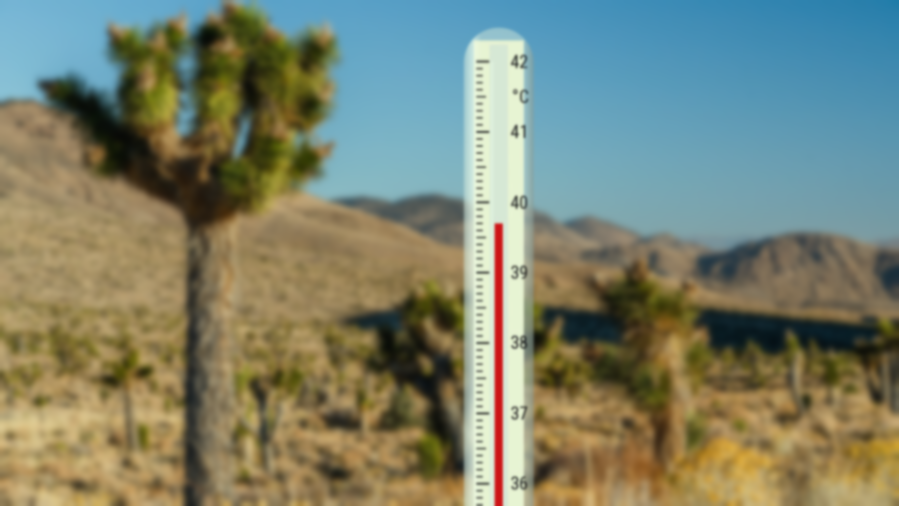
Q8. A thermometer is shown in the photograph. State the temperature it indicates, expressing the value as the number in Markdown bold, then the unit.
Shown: **39.7** °C
